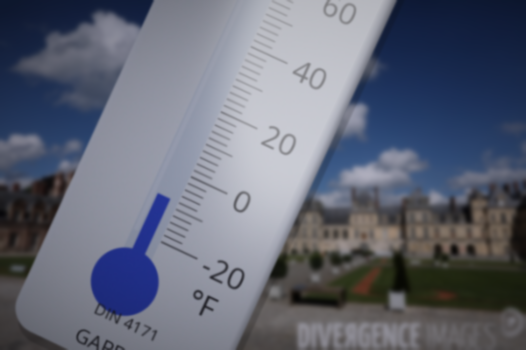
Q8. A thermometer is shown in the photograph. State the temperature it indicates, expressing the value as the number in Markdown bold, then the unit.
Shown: **-8** °F
